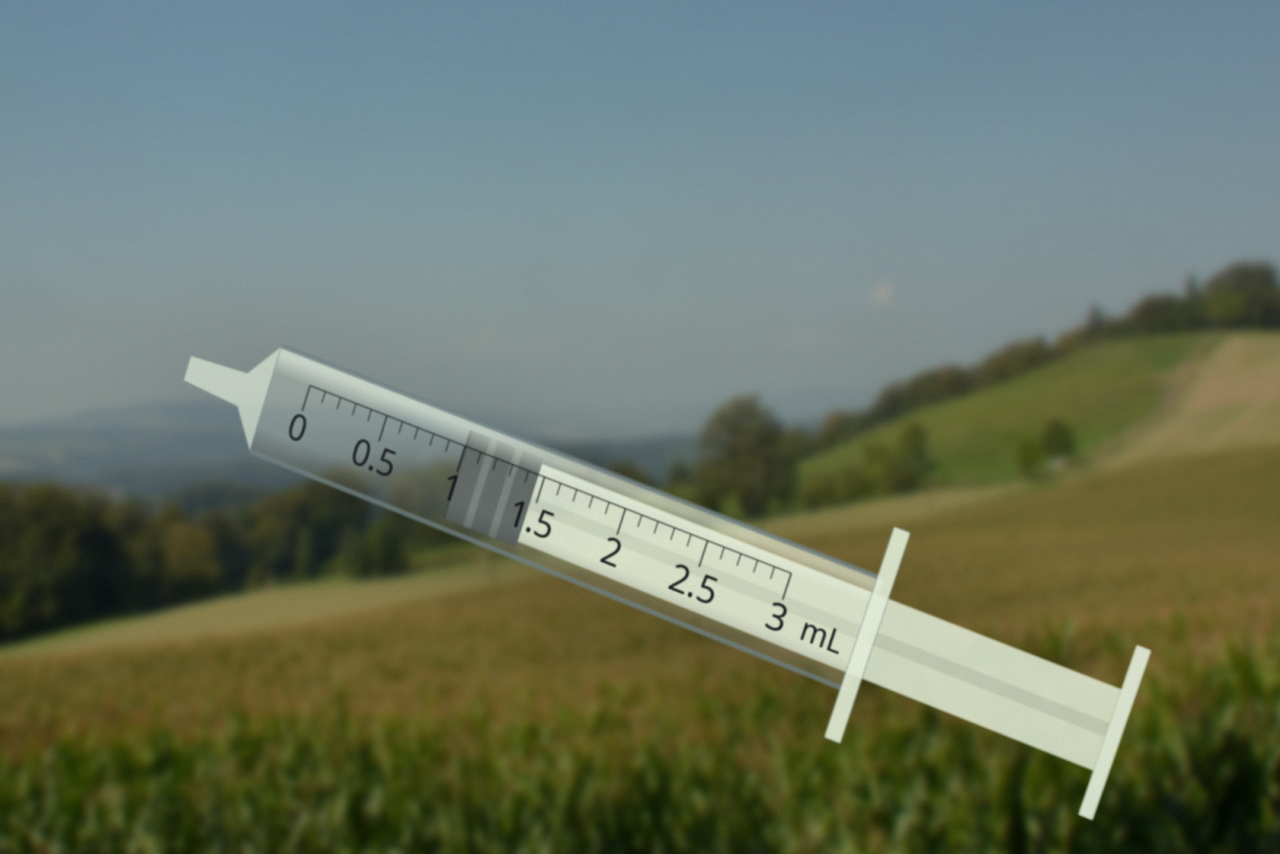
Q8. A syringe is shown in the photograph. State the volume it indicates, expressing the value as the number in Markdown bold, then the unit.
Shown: **1** mL
